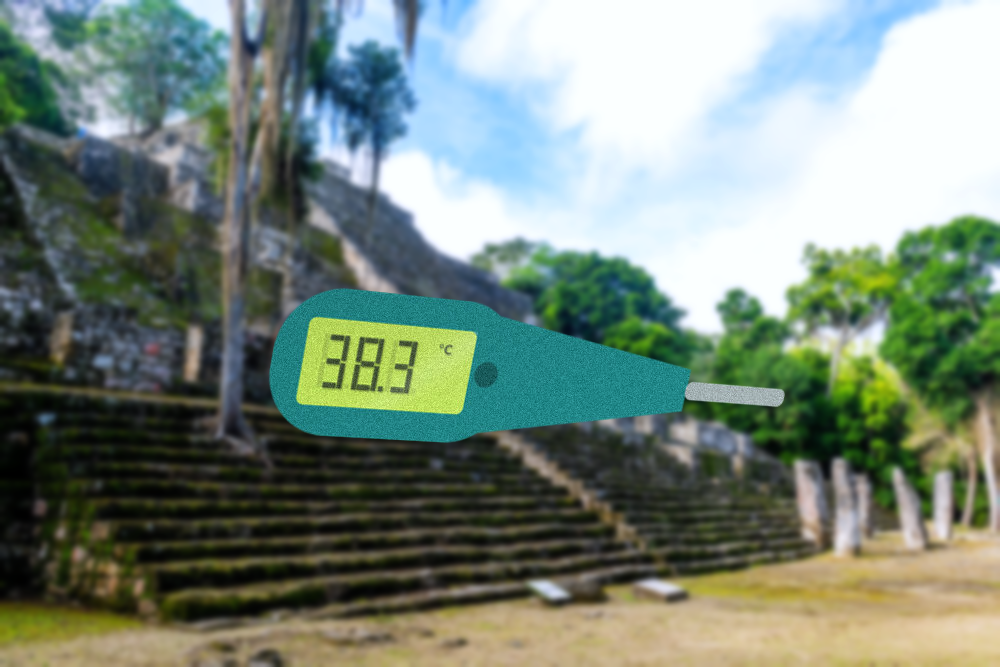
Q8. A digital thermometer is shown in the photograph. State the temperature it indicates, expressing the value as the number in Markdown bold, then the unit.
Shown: **38.3** °C
